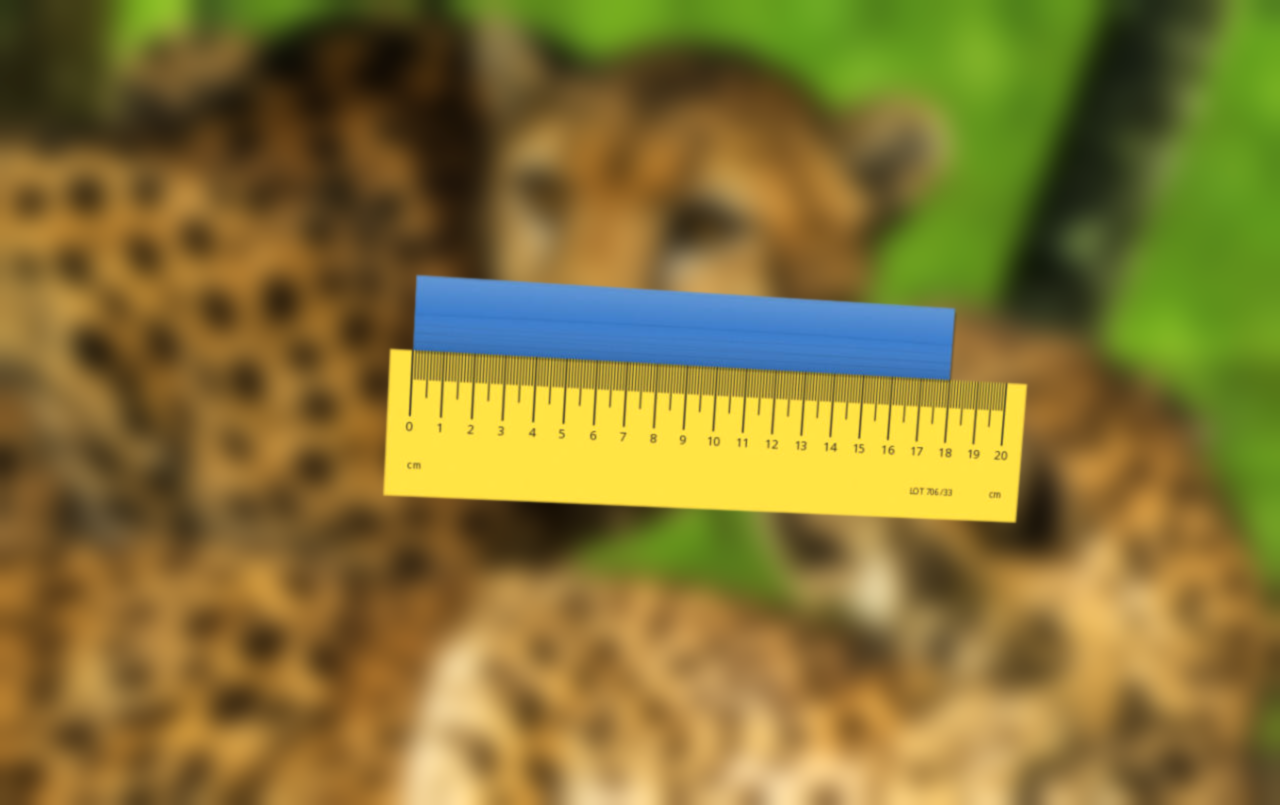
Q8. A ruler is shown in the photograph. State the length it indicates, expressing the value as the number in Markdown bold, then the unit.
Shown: **18** cm
